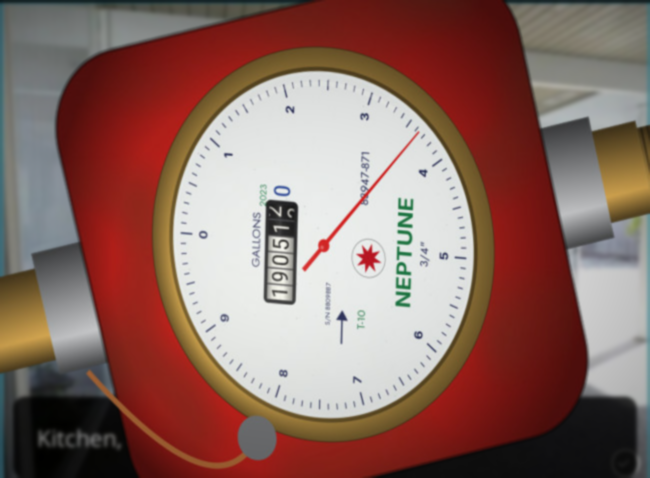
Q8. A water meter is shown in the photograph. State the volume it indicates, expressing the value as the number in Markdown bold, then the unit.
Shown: **1905123.6** gal
